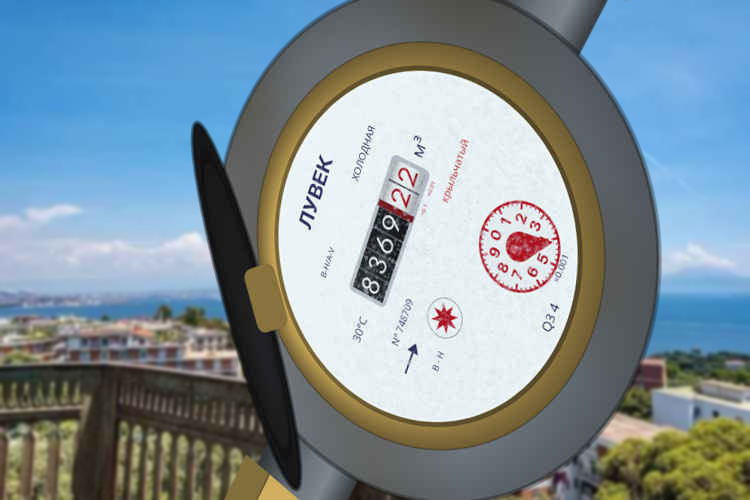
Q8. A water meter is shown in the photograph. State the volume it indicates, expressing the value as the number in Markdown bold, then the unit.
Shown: **8369.224** m³
